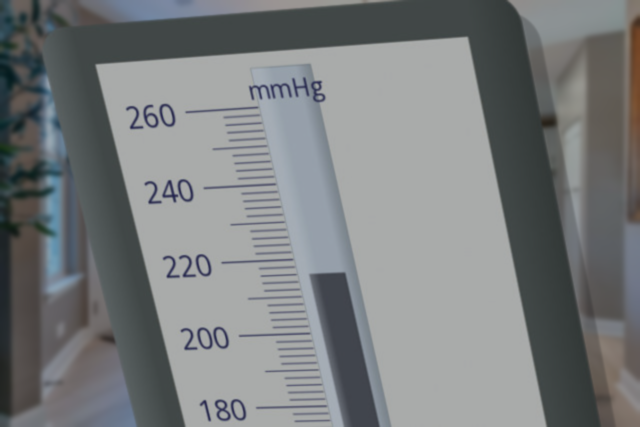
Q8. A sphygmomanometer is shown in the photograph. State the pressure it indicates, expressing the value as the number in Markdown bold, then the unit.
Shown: **216** mmHg
